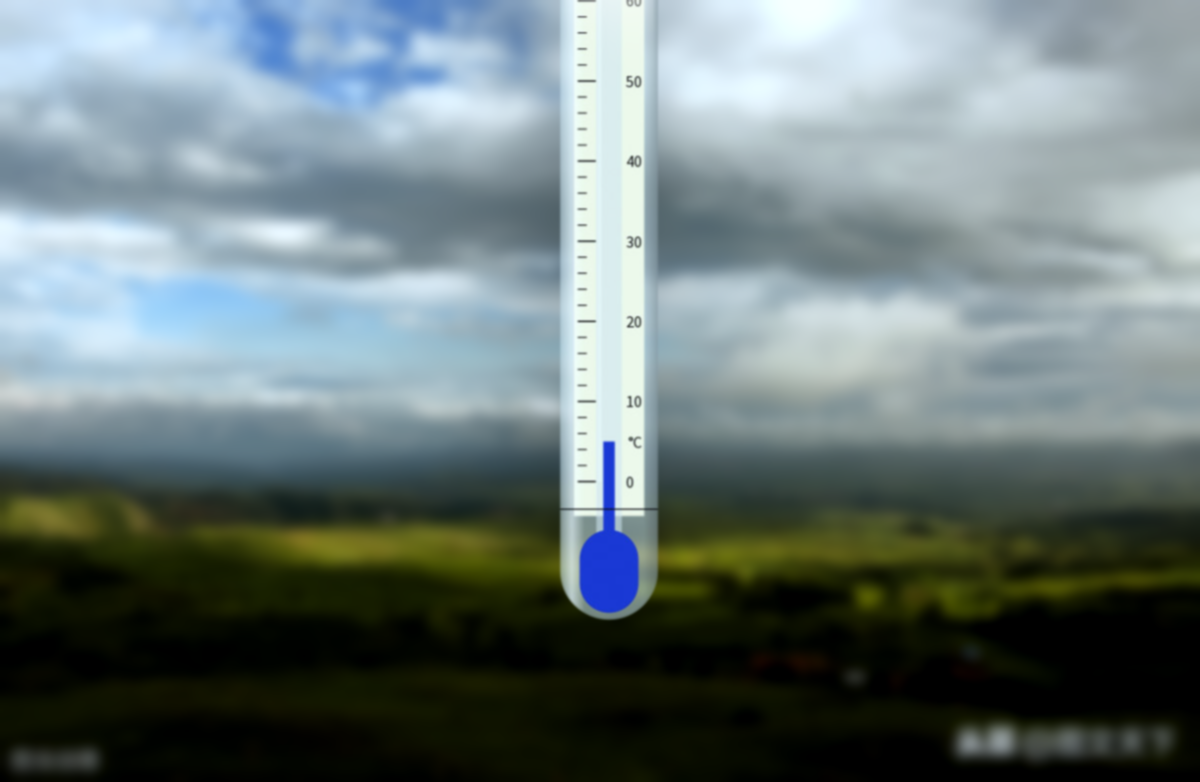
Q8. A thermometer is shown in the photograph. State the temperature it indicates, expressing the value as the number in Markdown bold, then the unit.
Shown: **5** °C
